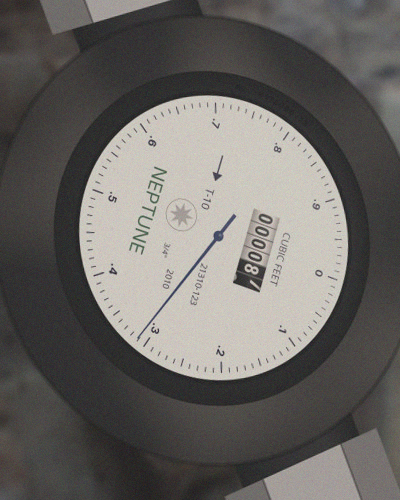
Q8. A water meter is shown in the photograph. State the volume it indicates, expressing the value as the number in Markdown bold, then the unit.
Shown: **87.31** ft³
